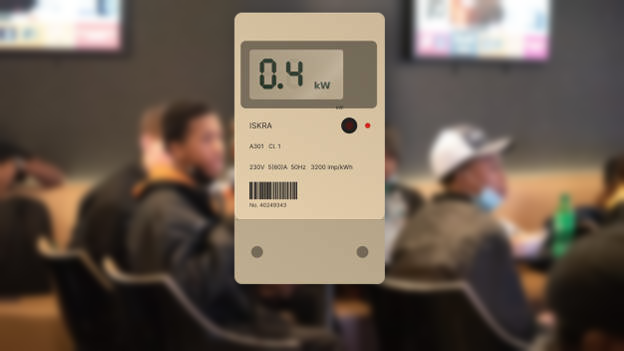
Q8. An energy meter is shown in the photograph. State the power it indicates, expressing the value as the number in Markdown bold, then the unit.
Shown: **0.4** kW
